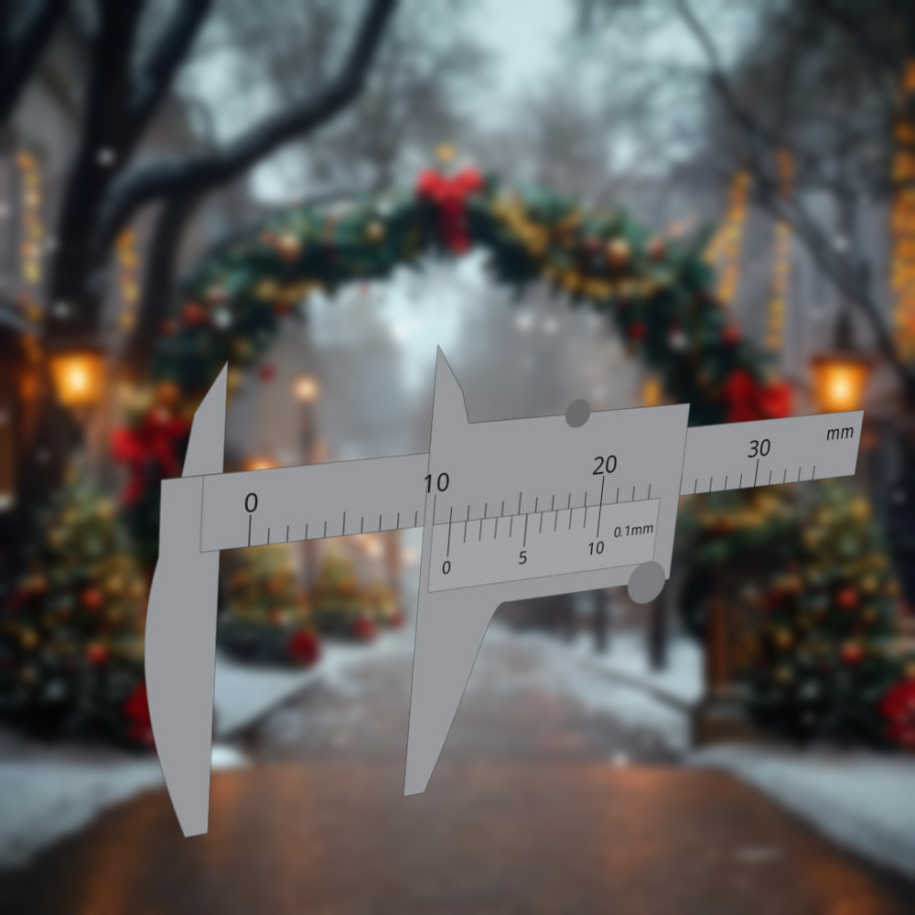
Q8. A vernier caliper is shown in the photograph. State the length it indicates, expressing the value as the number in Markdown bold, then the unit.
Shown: **11.0** mm
